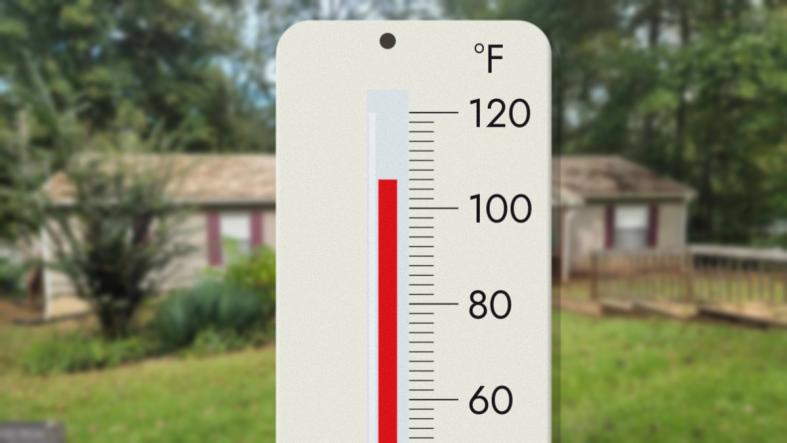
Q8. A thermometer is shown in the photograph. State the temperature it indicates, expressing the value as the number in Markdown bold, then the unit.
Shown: **106** °F
